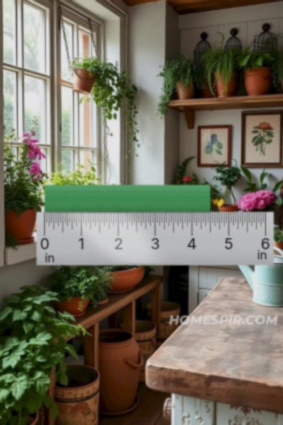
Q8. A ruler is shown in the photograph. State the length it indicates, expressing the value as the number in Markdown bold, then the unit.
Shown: **4.5** in
